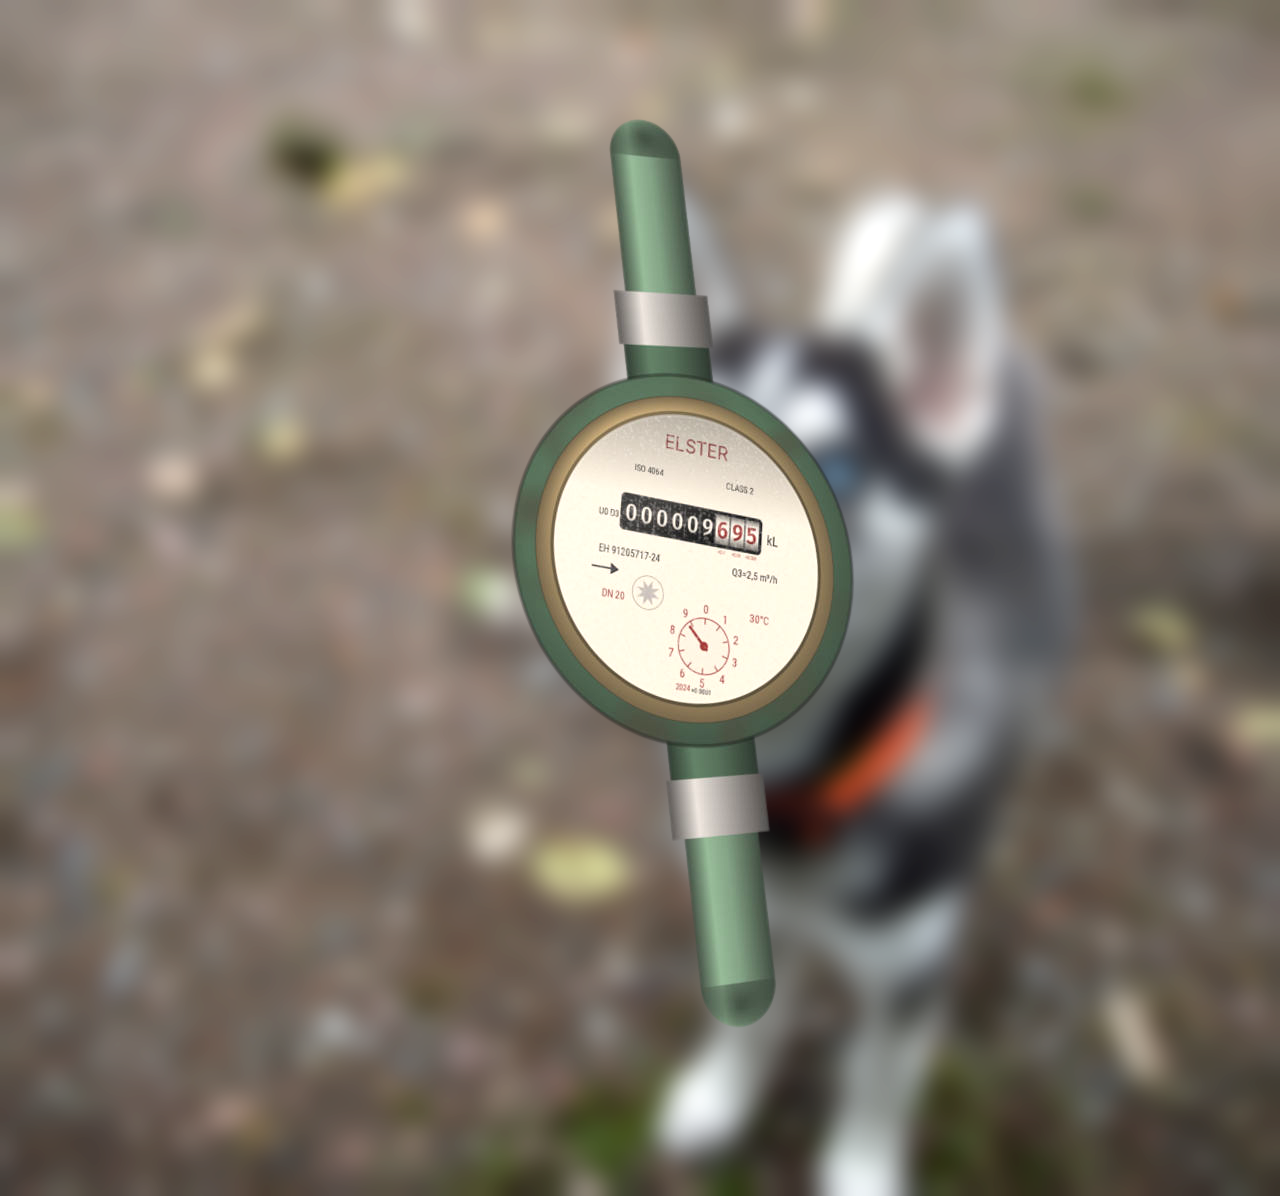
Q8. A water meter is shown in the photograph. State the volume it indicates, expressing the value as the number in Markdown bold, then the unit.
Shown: **9.6958** kL
